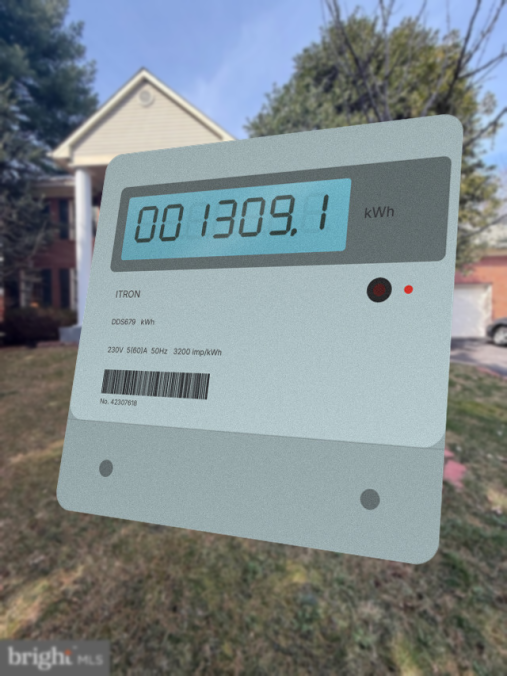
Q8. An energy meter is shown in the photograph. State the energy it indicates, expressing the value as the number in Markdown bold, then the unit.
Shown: **1309.1** kWh
